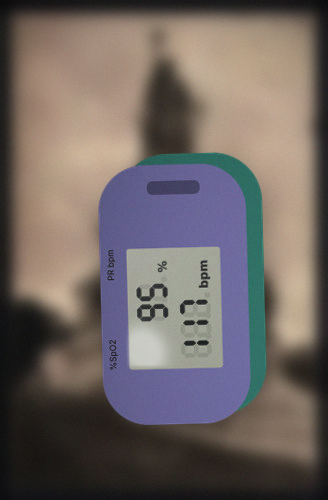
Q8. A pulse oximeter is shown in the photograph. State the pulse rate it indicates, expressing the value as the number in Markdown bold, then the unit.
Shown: **117** bpm
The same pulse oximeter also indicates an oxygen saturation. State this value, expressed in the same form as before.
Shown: **95** %
